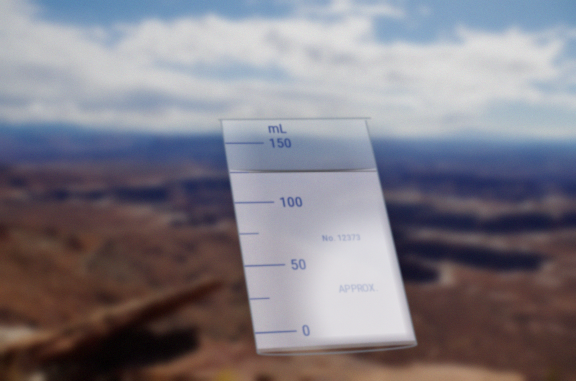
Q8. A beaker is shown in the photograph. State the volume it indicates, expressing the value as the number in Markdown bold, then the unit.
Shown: **125** mL
